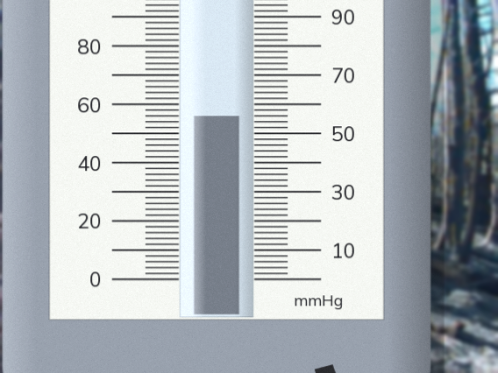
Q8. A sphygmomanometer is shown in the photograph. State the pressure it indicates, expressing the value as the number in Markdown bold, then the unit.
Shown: **56** mmHg
